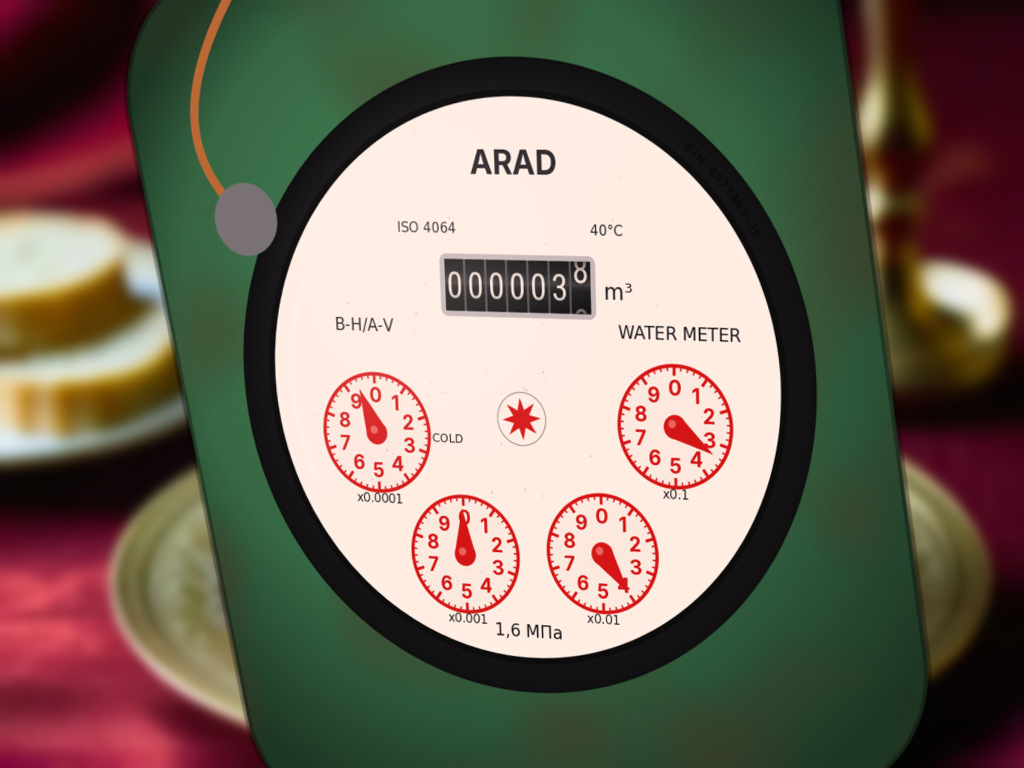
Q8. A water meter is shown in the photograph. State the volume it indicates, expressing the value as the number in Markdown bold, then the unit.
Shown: **38.3399** m³
